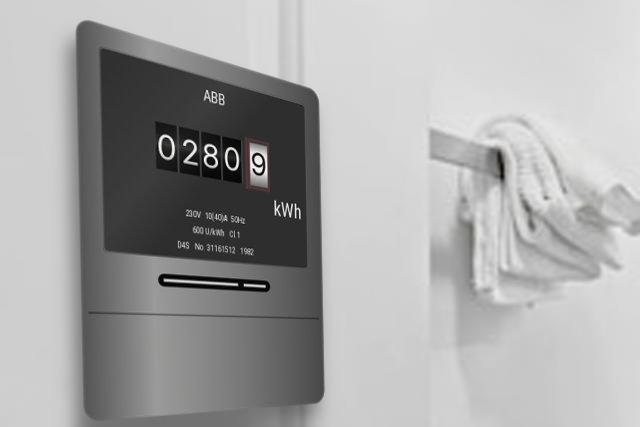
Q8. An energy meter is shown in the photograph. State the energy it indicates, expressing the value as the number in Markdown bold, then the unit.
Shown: **280.9** kWh
